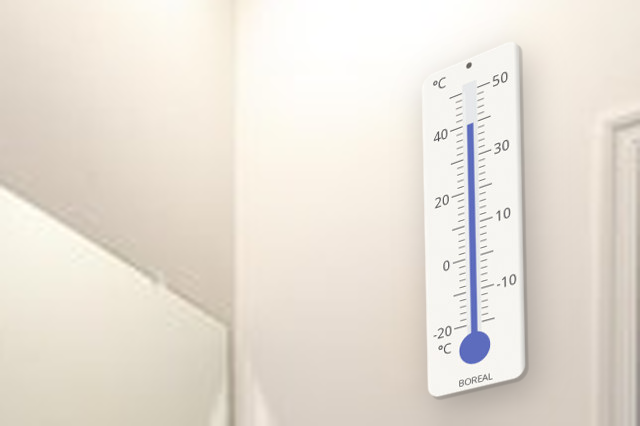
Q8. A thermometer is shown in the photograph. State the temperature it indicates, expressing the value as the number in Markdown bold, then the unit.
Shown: **40** °C
